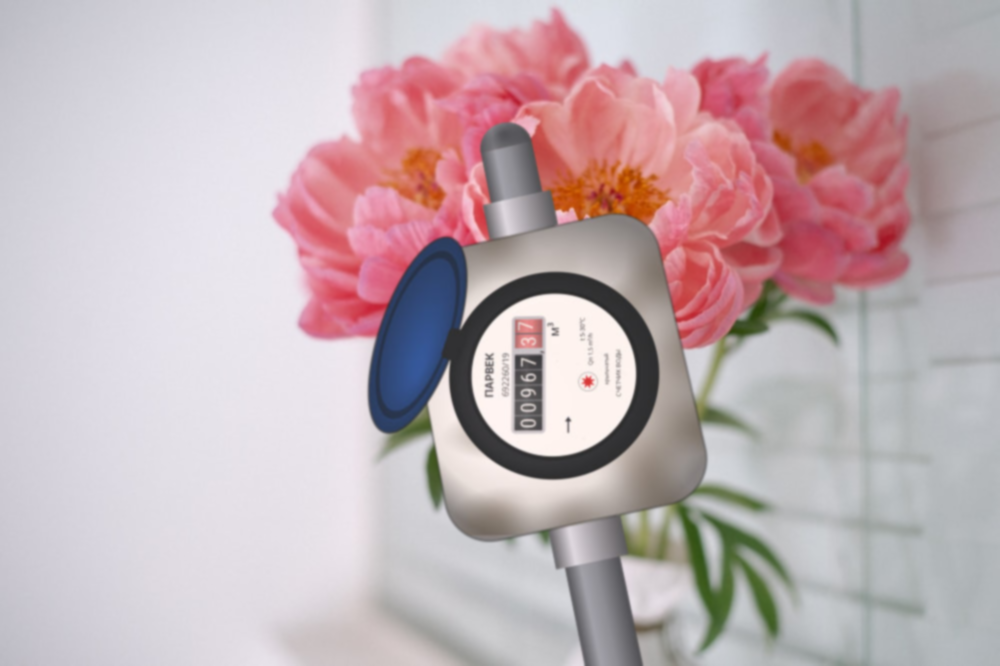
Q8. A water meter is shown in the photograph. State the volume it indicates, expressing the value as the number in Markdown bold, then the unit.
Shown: **967.37** m³
